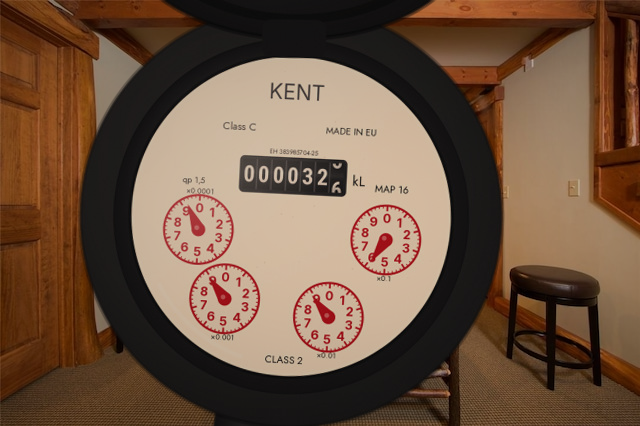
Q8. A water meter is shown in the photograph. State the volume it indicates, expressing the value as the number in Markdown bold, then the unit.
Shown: **325.5889** kL
